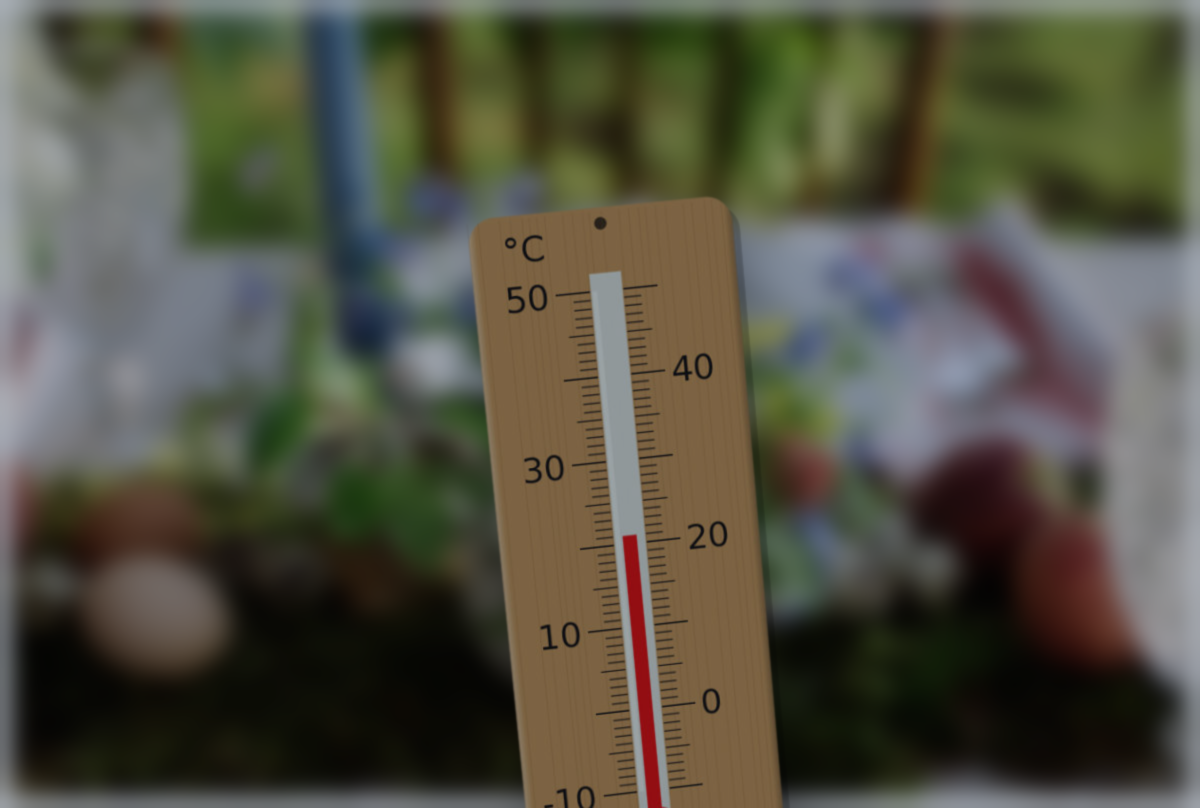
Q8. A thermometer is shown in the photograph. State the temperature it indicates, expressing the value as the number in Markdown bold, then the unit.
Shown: **21** °C
